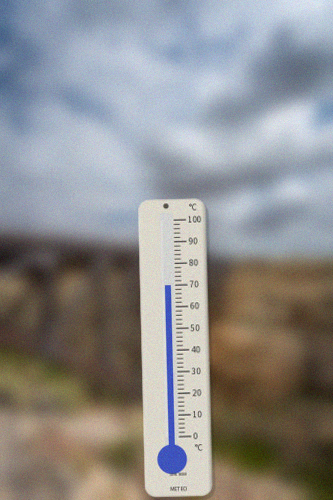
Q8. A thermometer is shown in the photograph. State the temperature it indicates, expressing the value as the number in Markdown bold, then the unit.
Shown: **70** °C
